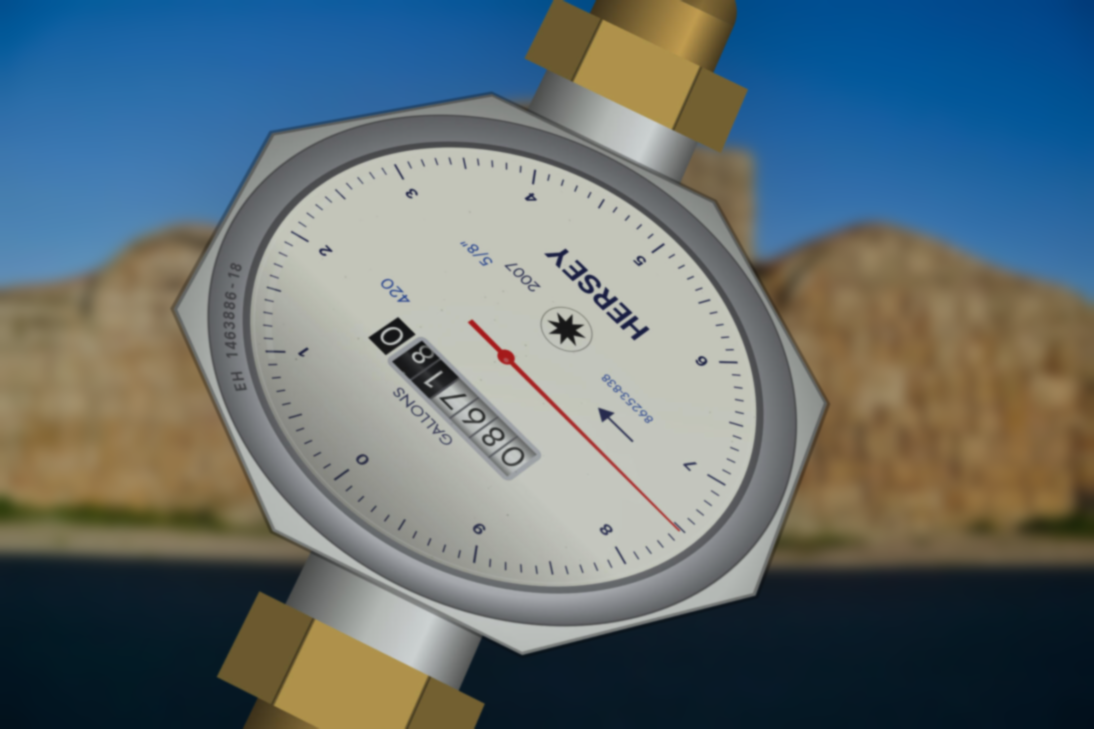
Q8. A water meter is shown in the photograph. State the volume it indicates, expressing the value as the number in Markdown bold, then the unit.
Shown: **867177.5** gal
